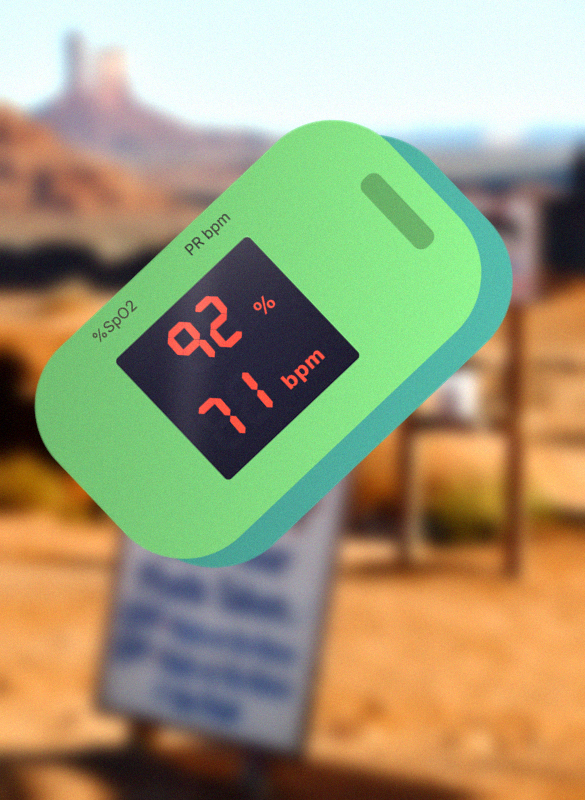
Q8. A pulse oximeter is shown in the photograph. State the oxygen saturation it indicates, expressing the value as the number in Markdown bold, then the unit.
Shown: **92** %
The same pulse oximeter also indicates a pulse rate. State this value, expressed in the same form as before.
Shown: **71** bpm
